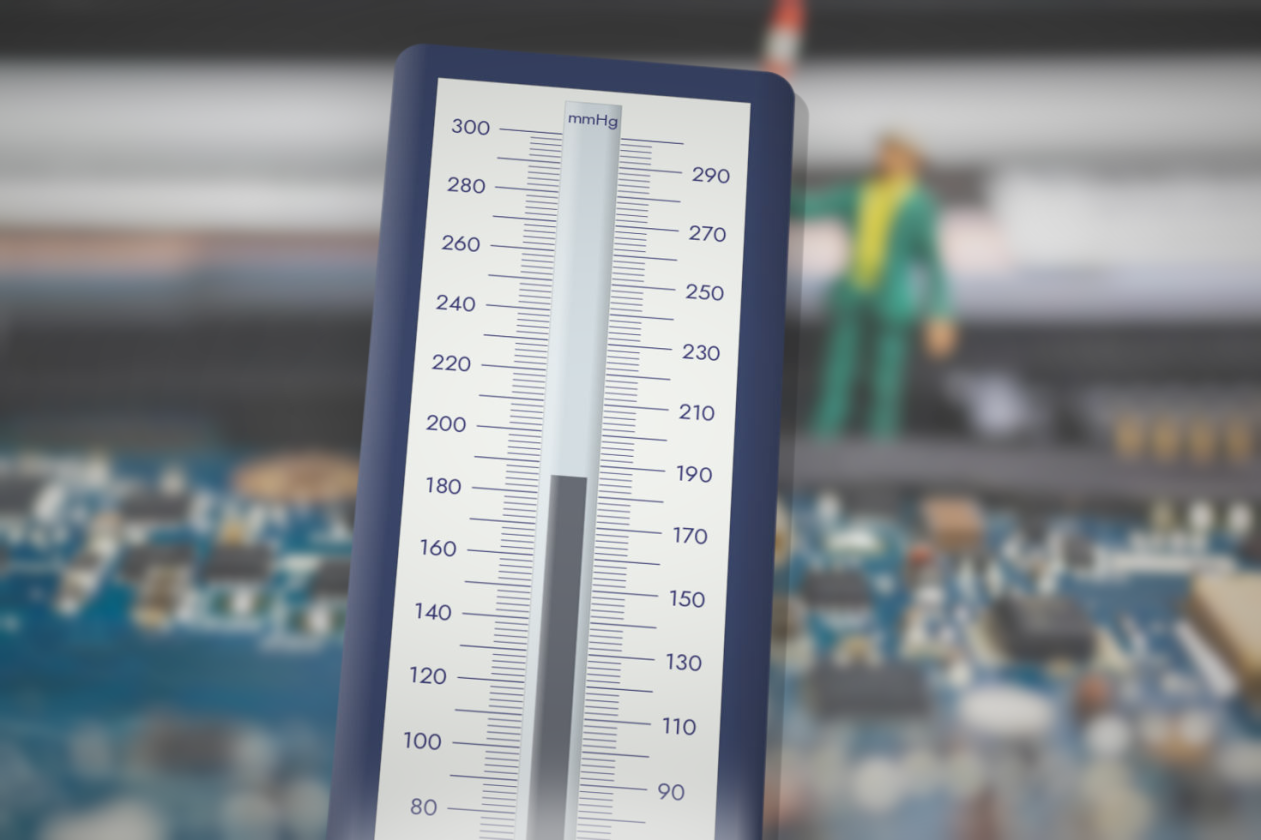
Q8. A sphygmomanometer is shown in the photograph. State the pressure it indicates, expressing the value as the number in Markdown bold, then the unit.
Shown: **186** mmHg
